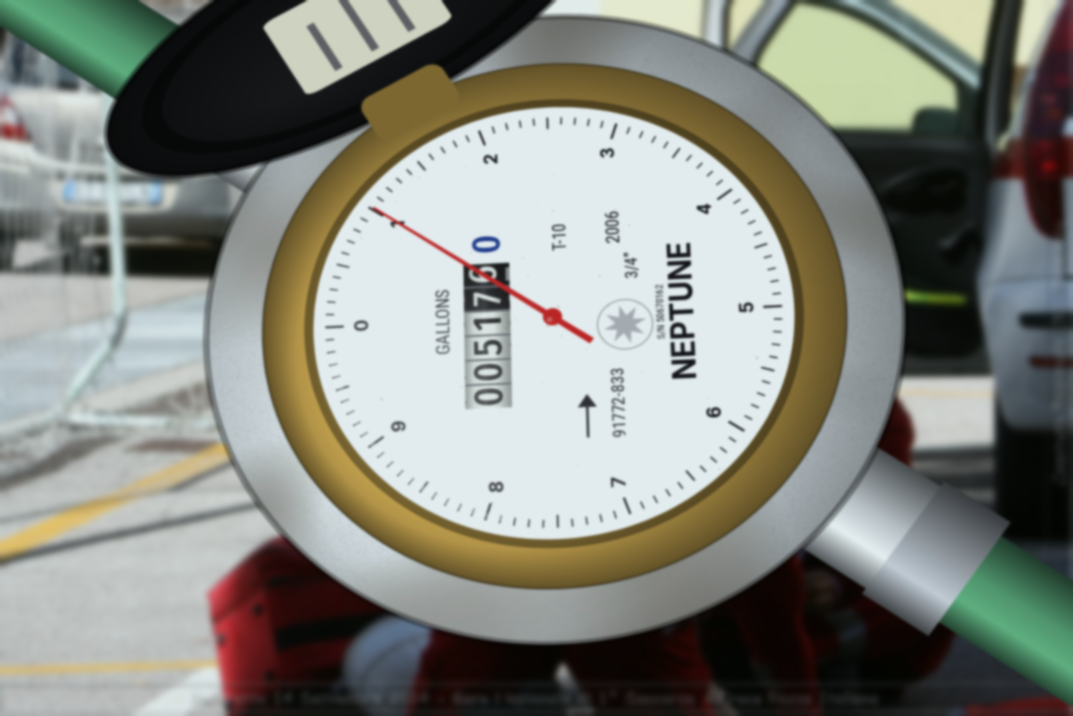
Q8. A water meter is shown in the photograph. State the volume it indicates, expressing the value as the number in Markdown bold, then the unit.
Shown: **51761.0** gal
